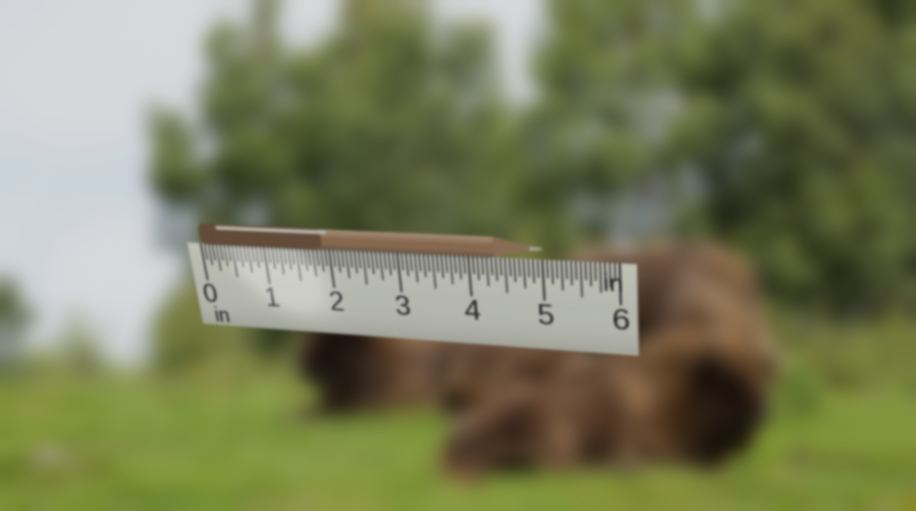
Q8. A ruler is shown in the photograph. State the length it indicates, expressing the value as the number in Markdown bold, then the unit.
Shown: **5** in
